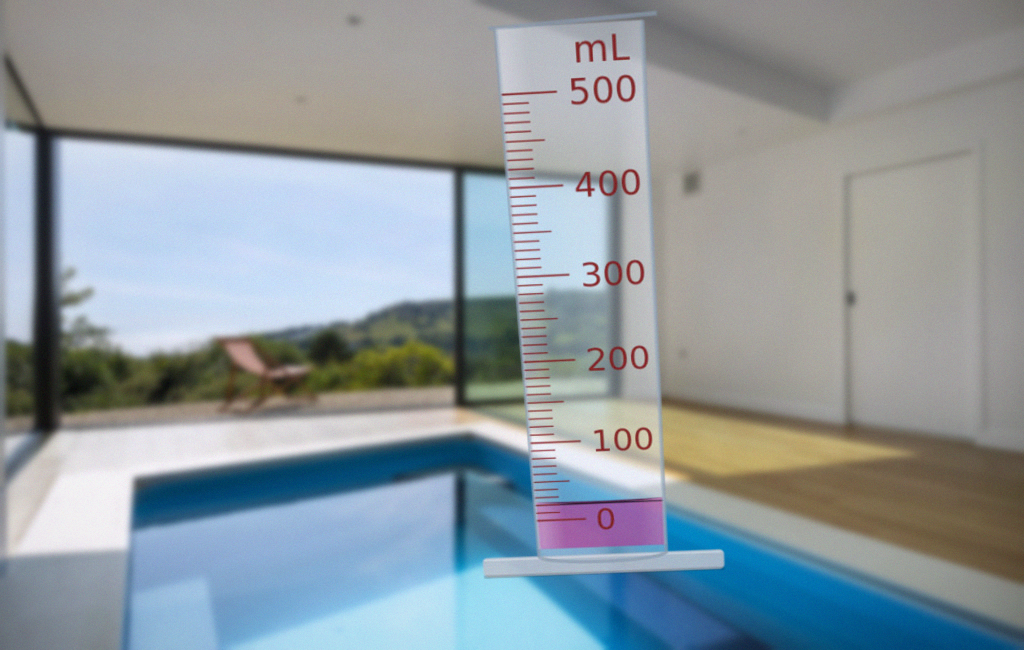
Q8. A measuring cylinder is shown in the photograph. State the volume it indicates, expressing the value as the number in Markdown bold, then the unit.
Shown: **20** mL
